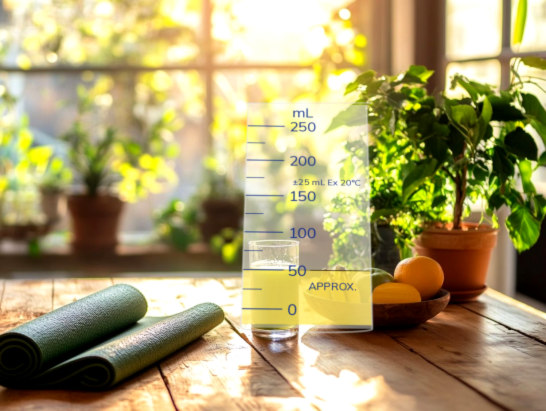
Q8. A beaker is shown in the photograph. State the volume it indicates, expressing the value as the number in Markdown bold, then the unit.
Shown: **50** mL
